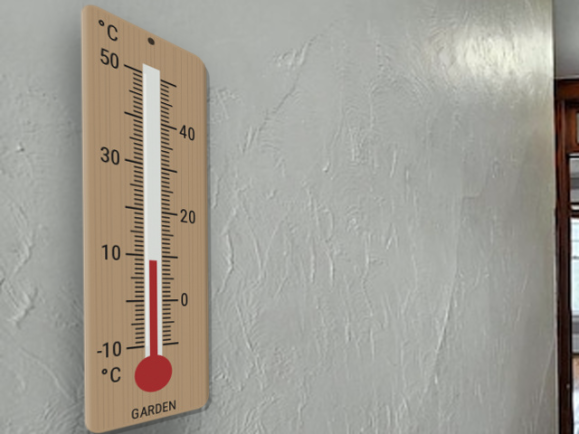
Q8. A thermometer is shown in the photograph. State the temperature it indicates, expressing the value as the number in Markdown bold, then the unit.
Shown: **9** °C
